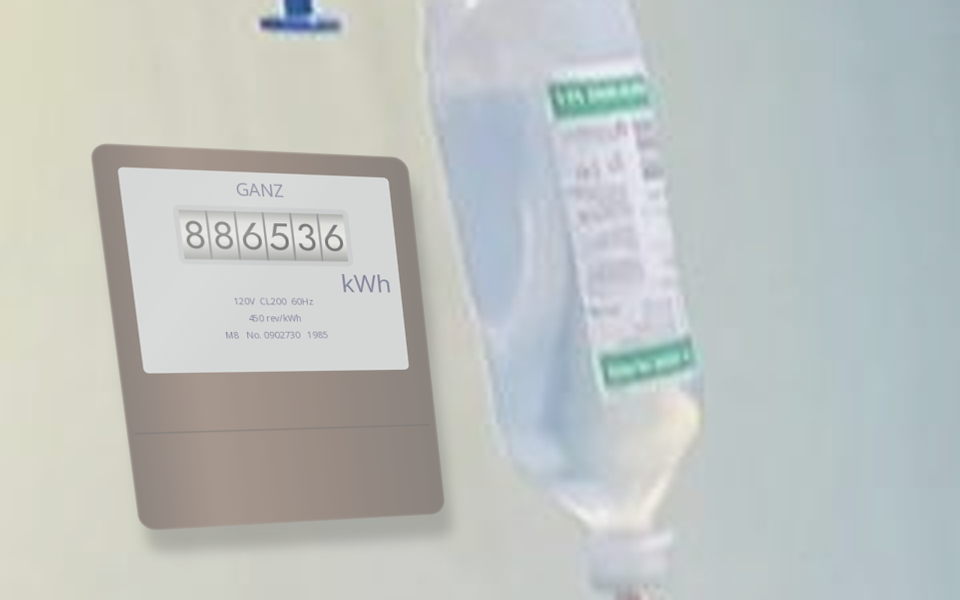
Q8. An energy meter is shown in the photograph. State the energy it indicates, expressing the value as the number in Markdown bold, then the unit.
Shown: **886536** kWh
